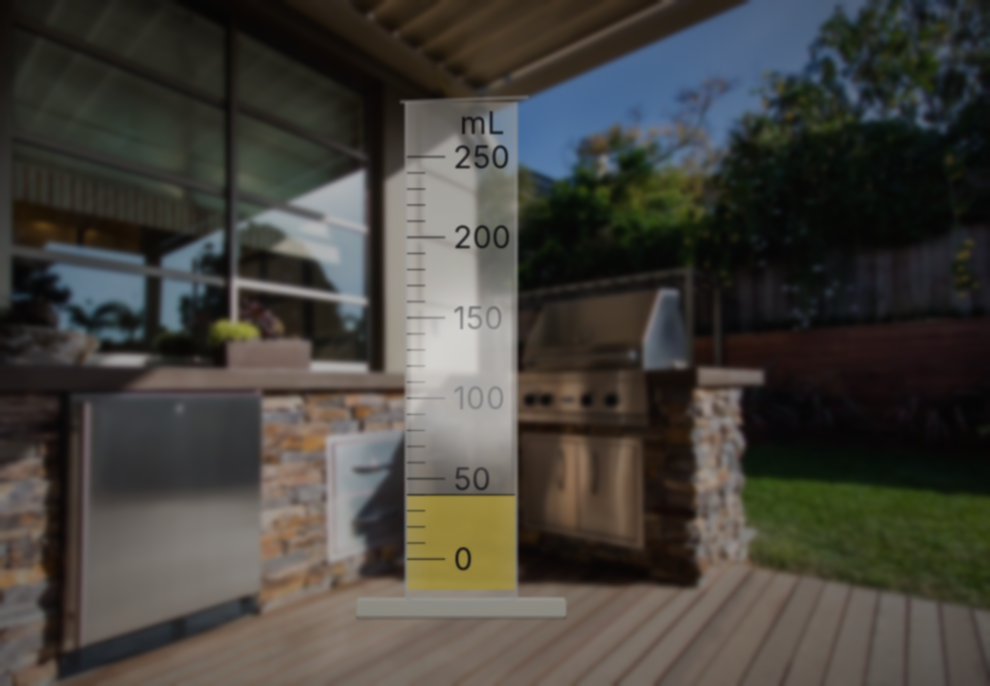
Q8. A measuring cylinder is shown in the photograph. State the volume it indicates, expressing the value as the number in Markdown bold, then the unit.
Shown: **40** mL
